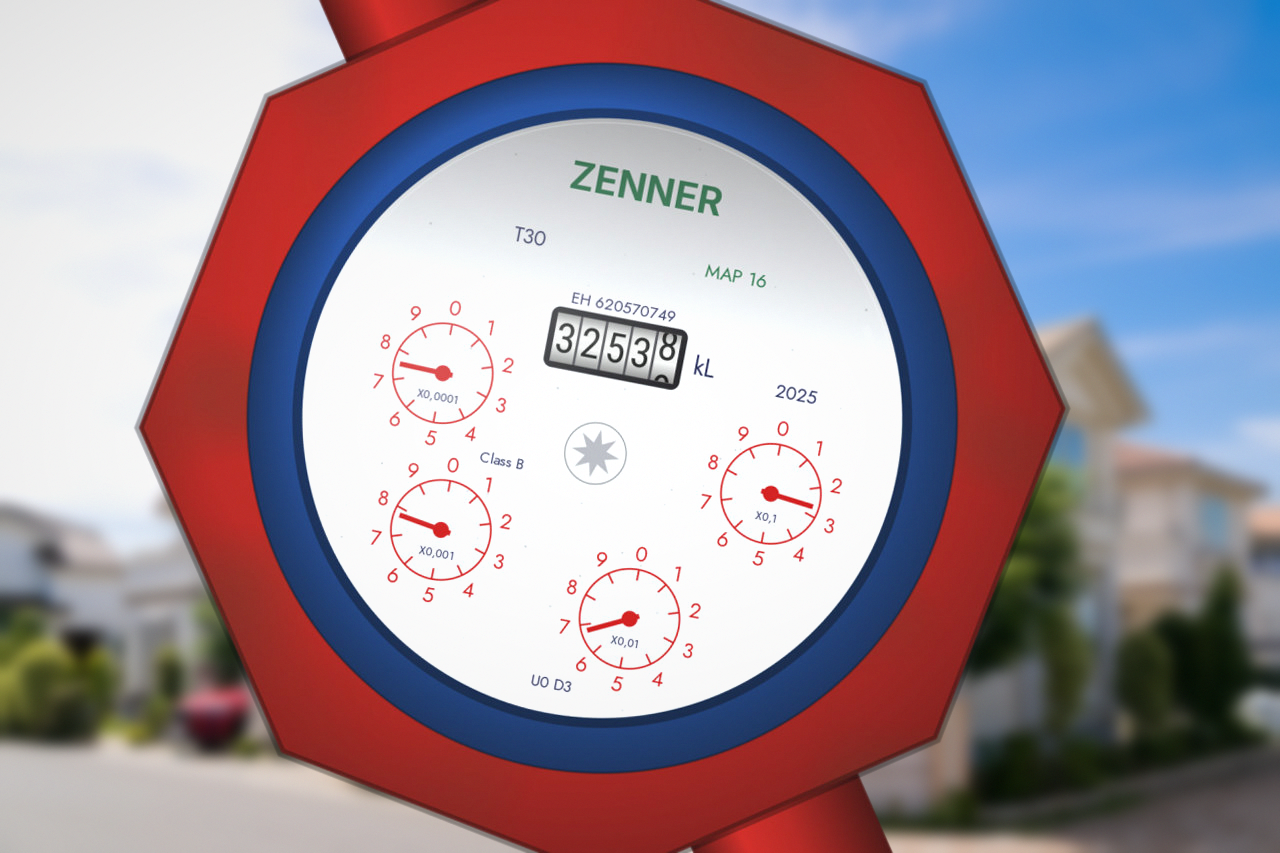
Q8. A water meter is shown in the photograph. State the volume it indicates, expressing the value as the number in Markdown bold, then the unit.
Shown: **32538.2677** kL
